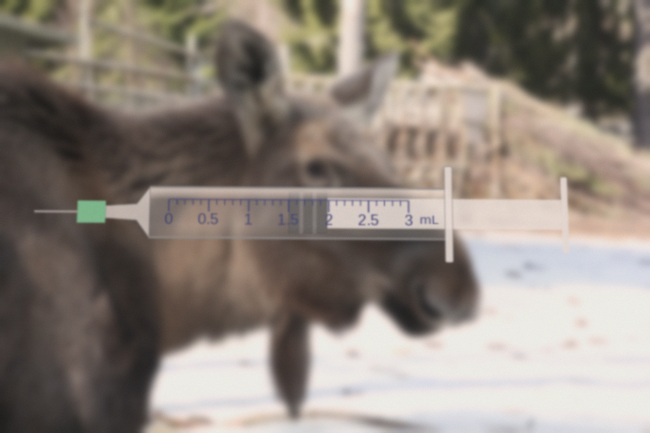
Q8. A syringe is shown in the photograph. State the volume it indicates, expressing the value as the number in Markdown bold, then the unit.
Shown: **1.5** mL
